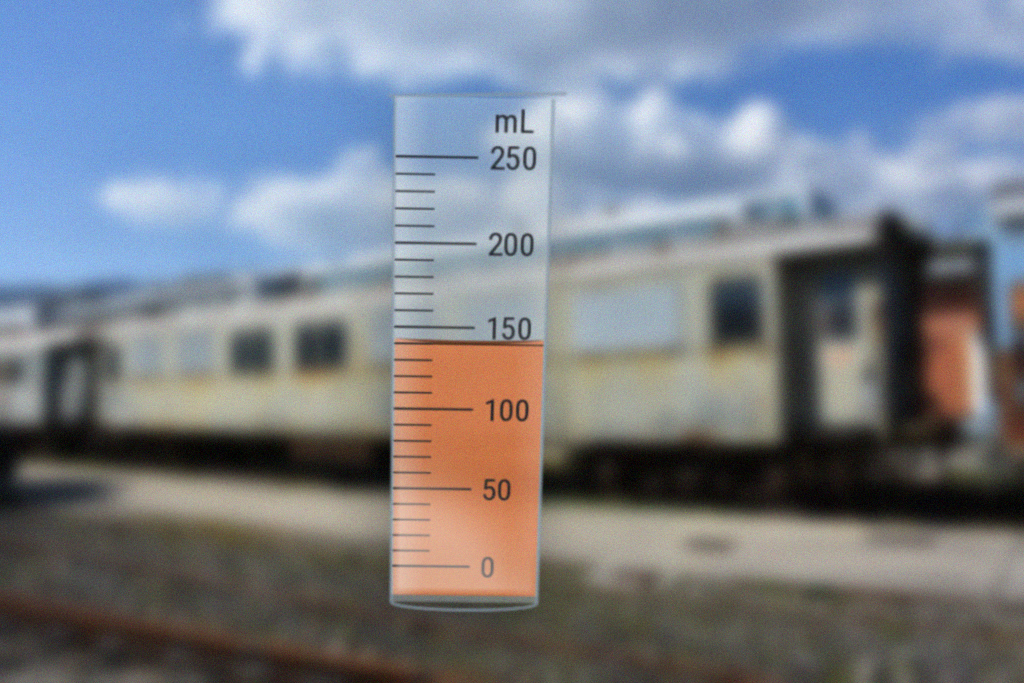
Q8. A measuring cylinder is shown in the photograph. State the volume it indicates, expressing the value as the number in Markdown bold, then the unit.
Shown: **140** mL
